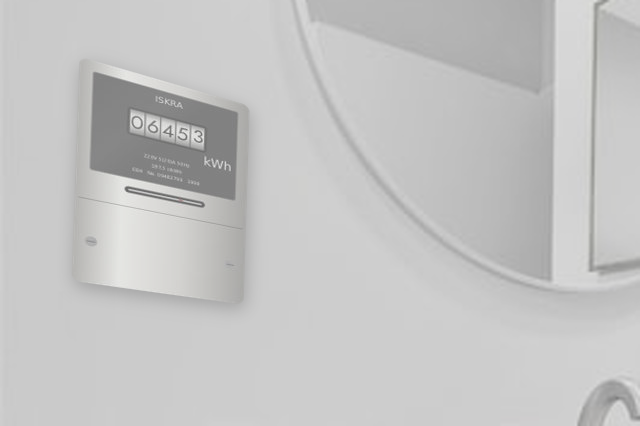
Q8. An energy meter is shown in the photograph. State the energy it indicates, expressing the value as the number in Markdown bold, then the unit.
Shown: **6453** kWh
